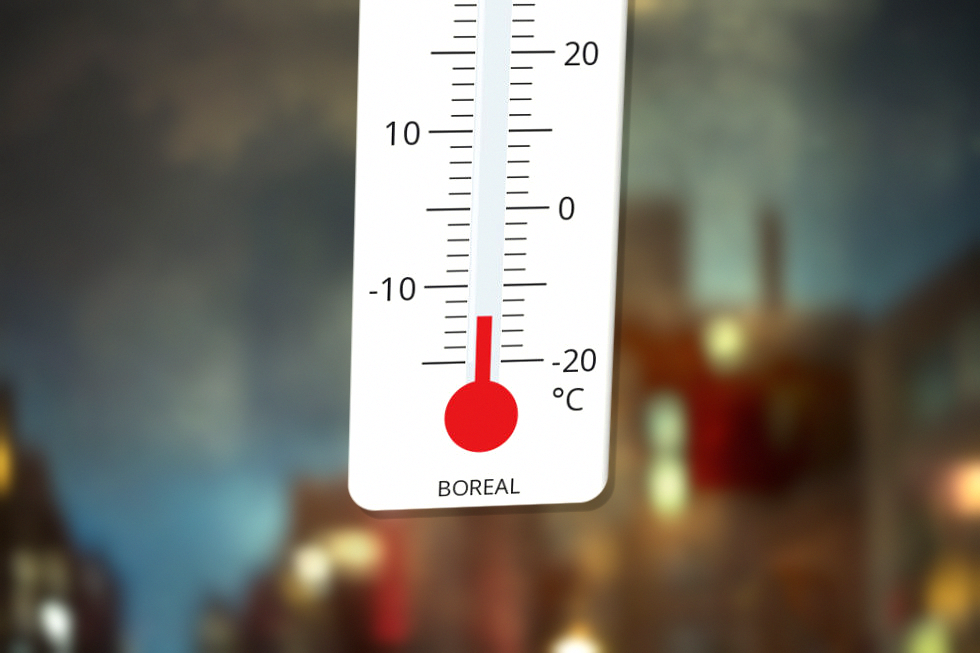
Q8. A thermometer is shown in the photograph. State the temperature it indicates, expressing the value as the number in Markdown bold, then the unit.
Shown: **-14** °C
